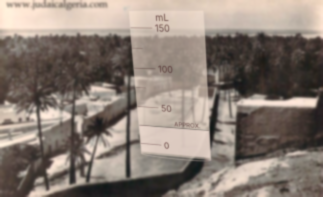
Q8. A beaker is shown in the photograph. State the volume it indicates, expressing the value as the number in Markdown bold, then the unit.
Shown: **25** mL
